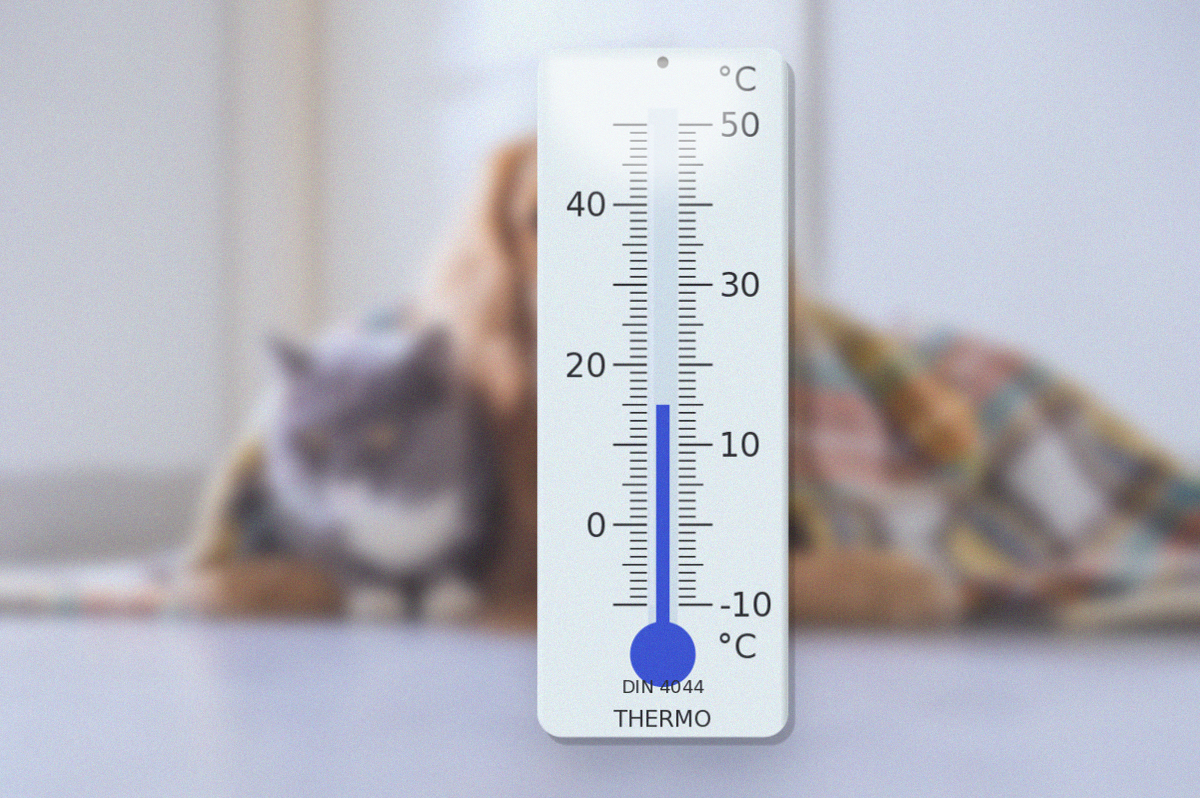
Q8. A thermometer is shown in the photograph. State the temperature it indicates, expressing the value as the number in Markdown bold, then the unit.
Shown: **15** °C
